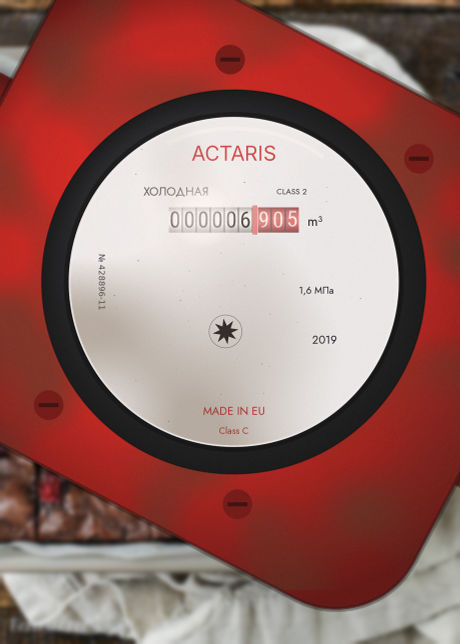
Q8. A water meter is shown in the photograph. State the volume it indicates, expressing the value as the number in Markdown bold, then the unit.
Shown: **6.905** m³
